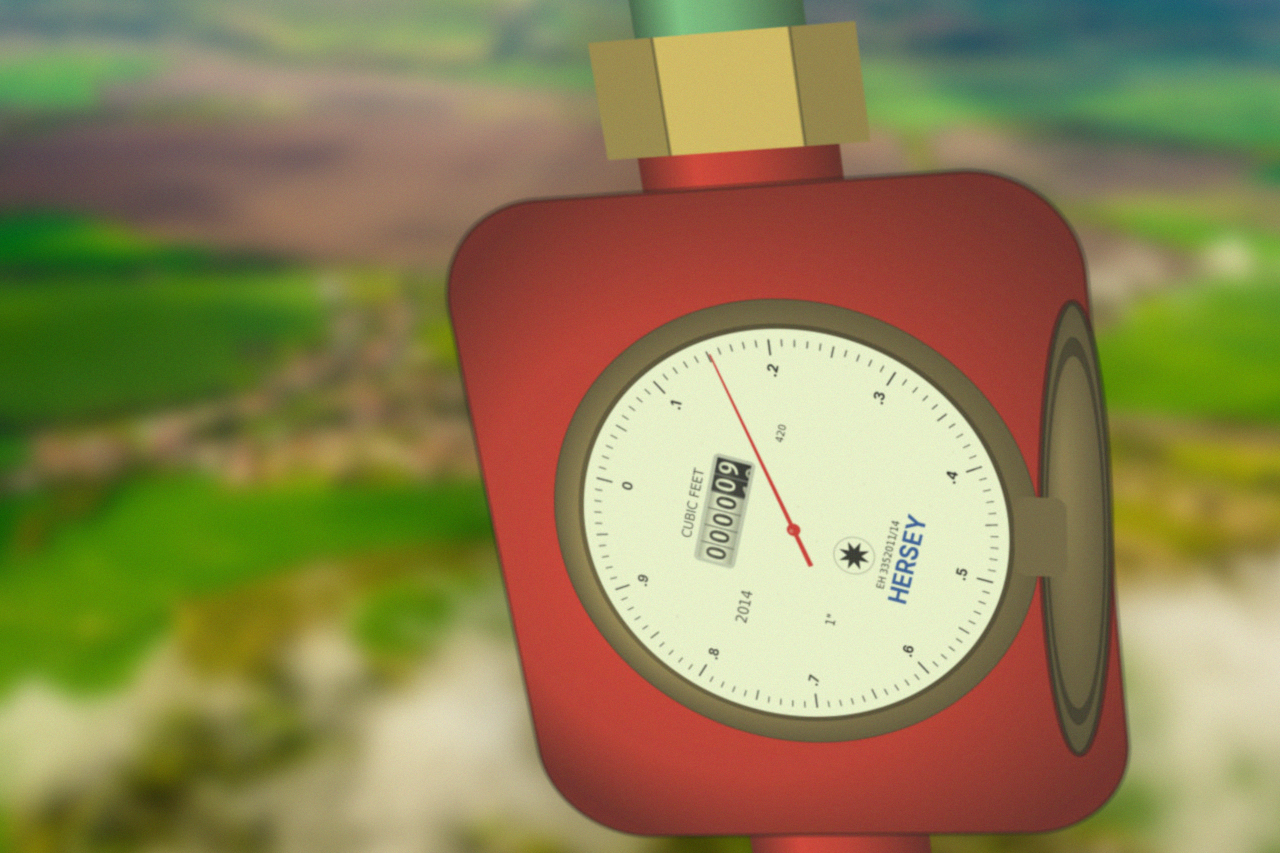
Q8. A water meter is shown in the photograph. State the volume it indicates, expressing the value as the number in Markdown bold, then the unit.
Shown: **9.15** ft³
